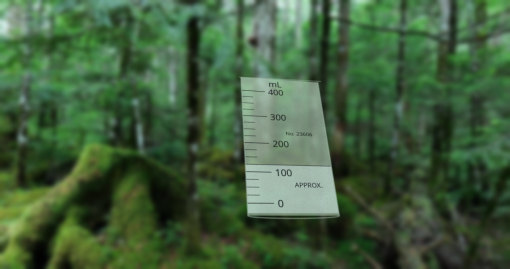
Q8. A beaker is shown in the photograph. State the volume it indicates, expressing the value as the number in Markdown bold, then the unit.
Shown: **125** mL
